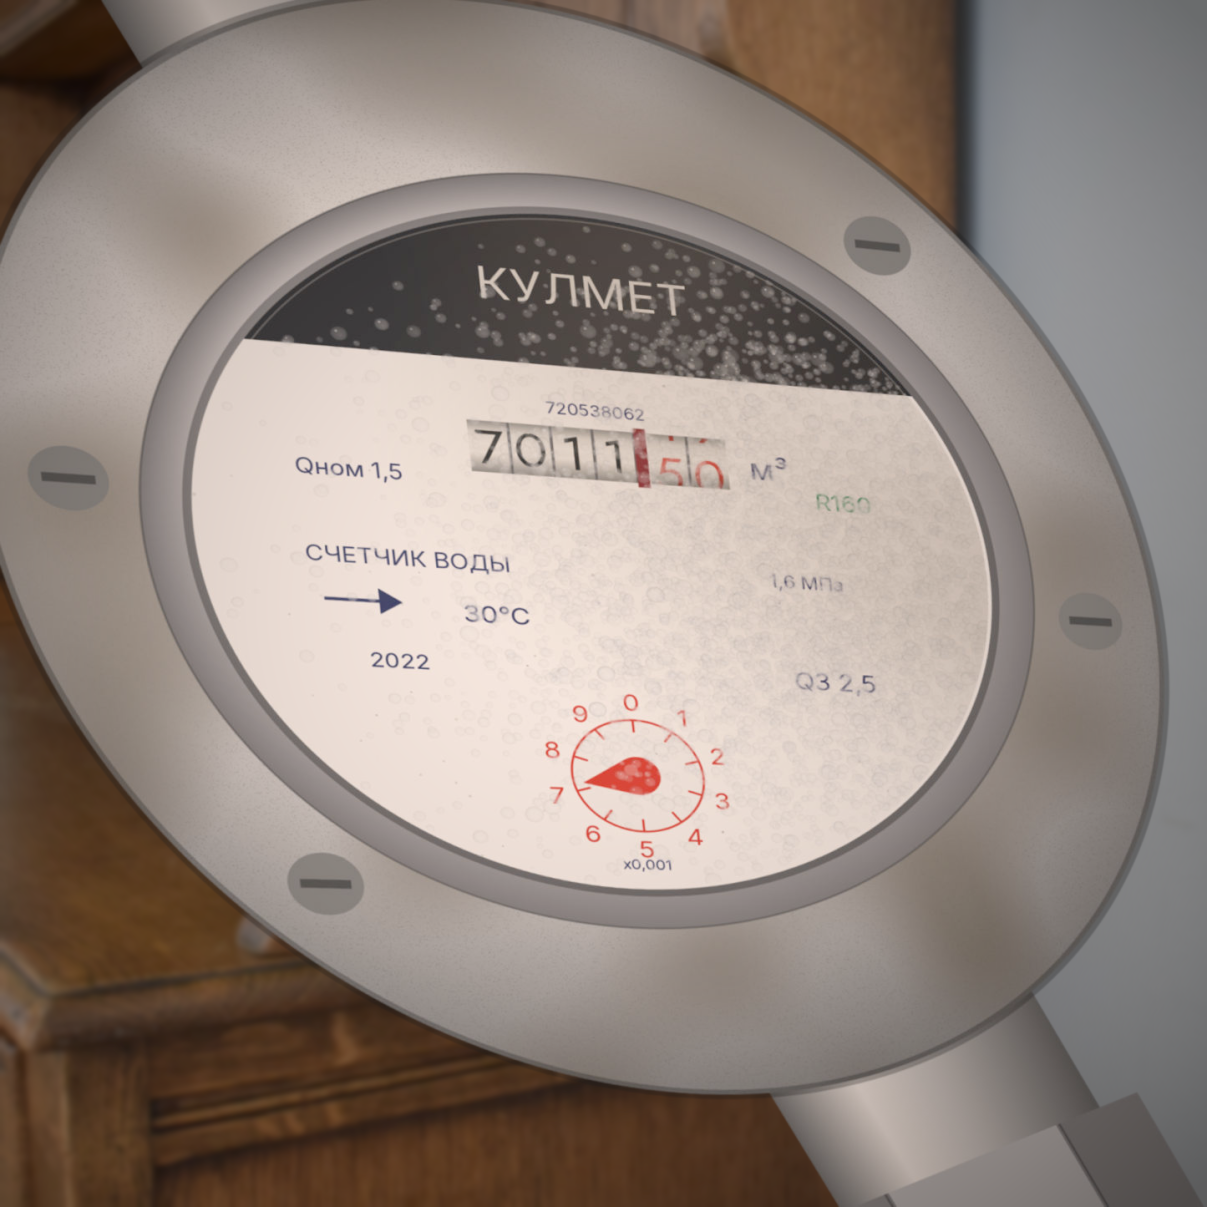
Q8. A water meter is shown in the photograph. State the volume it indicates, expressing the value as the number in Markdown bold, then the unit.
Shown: **7011.497** m³
